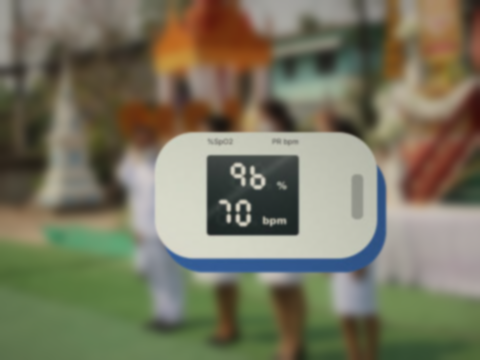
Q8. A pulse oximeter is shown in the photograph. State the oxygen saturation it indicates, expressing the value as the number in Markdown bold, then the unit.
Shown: **96** %
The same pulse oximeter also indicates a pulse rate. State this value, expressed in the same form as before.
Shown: **70** bpm
